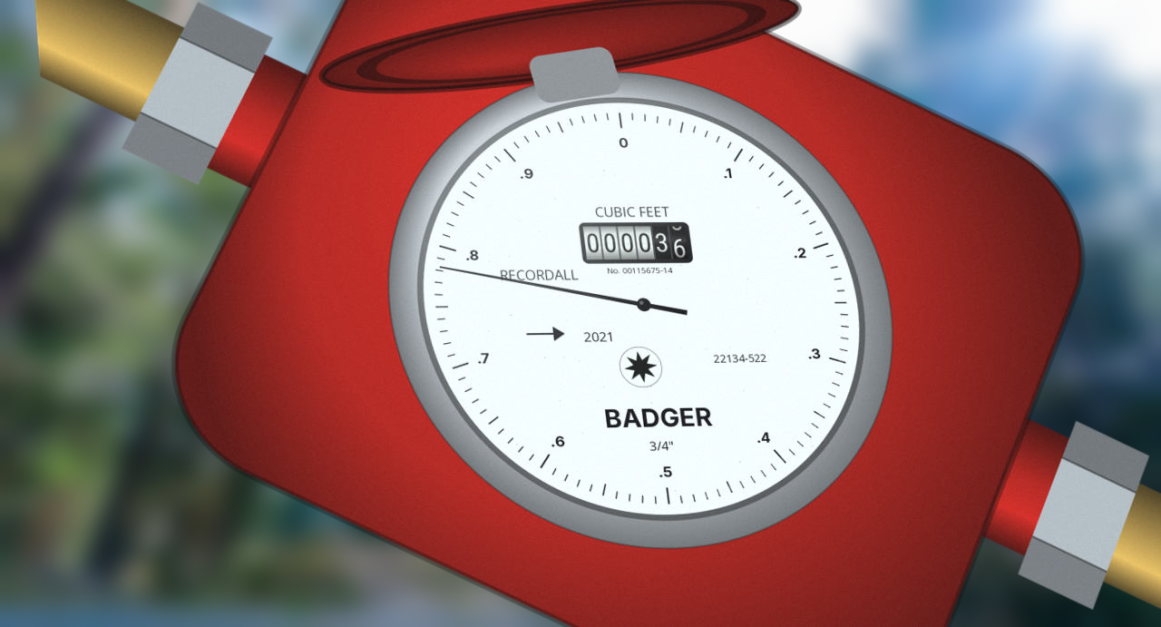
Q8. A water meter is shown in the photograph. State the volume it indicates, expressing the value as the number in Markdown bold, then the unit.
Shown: **35.78** ft³
